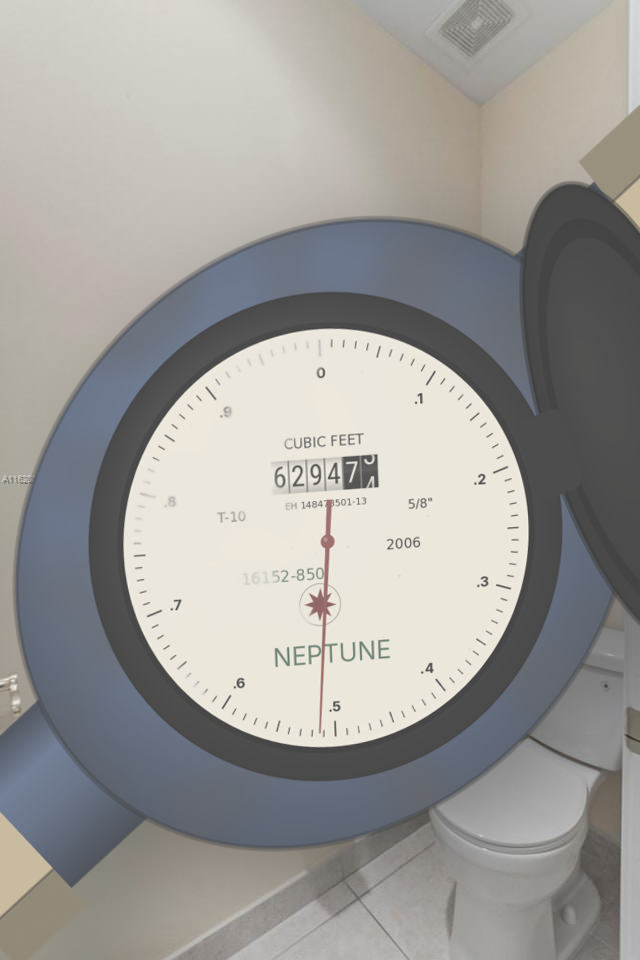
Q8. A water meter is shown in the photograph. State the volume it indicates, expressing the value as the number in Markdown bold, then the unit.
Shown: **629473.51** ft³
